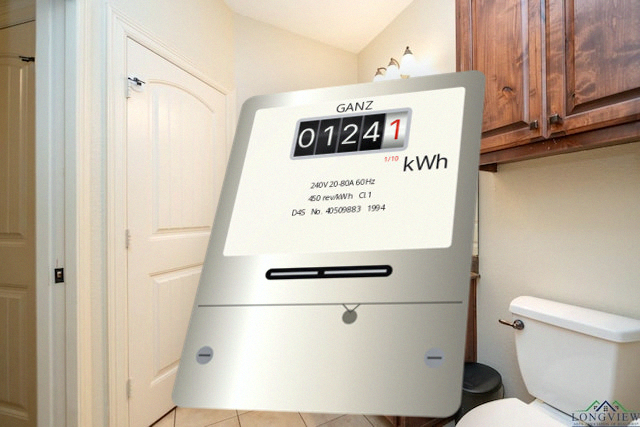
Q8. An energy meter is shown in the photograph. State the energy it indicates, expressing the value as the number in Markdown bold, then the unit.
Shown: **124.1** kWh
